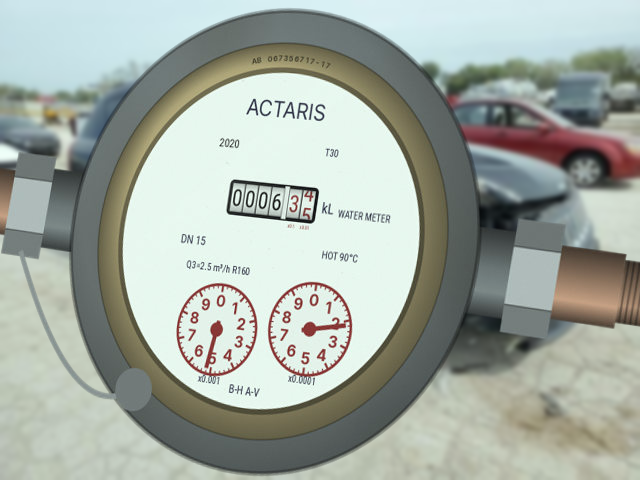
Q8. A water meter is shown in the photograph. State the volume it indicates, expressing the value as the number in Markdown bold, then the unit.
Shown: **6.3452** kL
